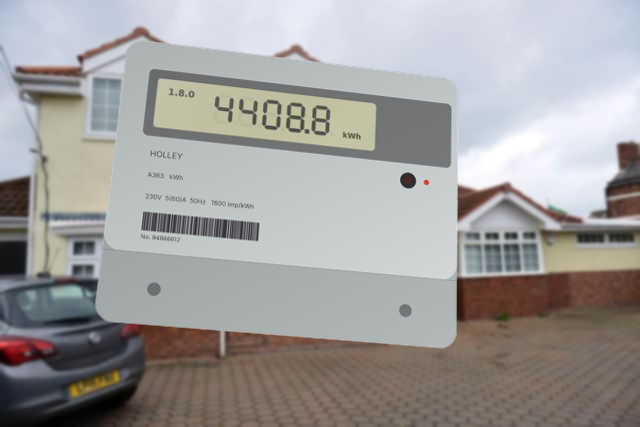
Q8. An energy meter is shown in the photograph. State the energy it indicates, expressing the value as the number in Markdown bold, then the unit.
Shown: **4408.8** kWh
